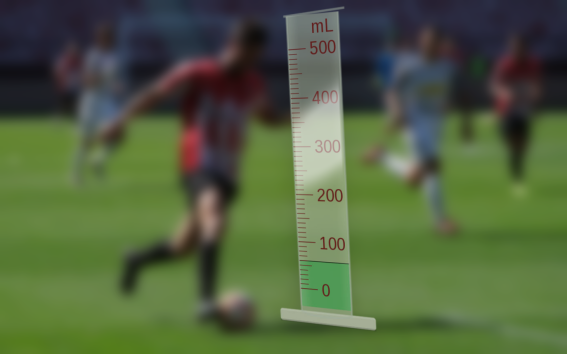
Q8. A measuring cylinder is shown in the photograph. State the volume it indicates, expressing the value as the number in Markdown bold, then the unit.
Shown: **60** mL
